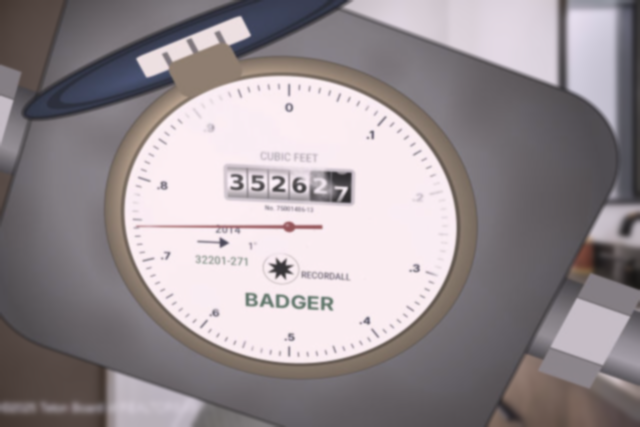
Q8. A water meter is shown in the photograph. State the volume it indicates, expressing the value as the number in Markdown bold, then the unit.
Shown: **352626.74** ft³
